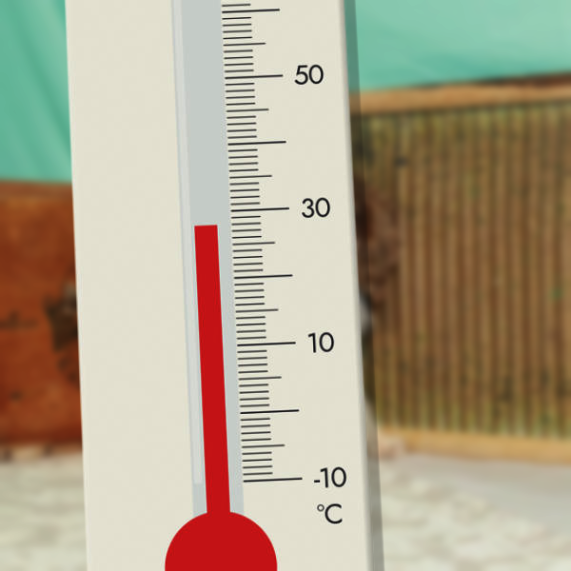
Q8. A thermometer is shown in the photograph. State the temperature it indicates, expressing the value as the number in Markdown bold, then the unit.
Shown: **28** °C
